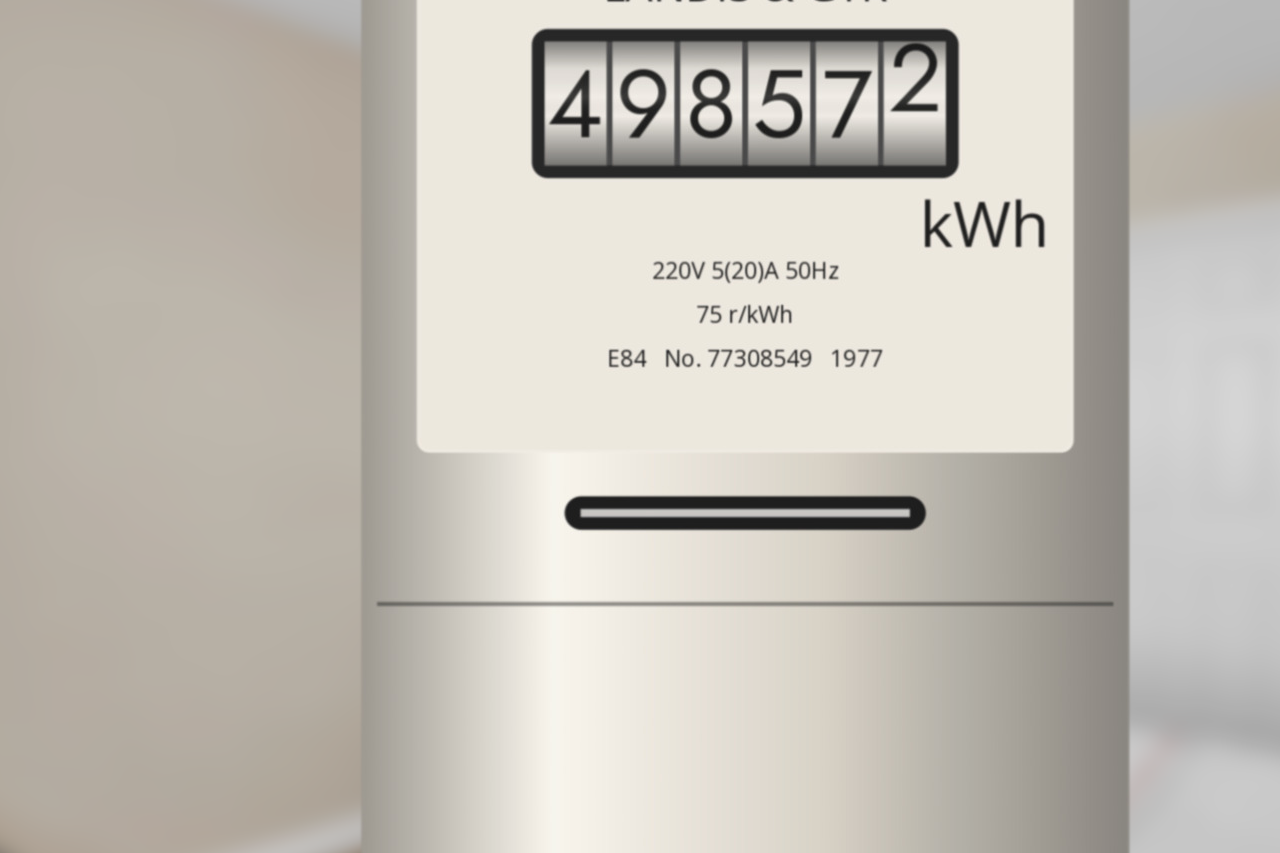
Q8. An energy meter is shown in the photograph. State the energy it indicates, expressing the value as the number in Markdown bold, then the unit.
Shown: **498572** kWh
